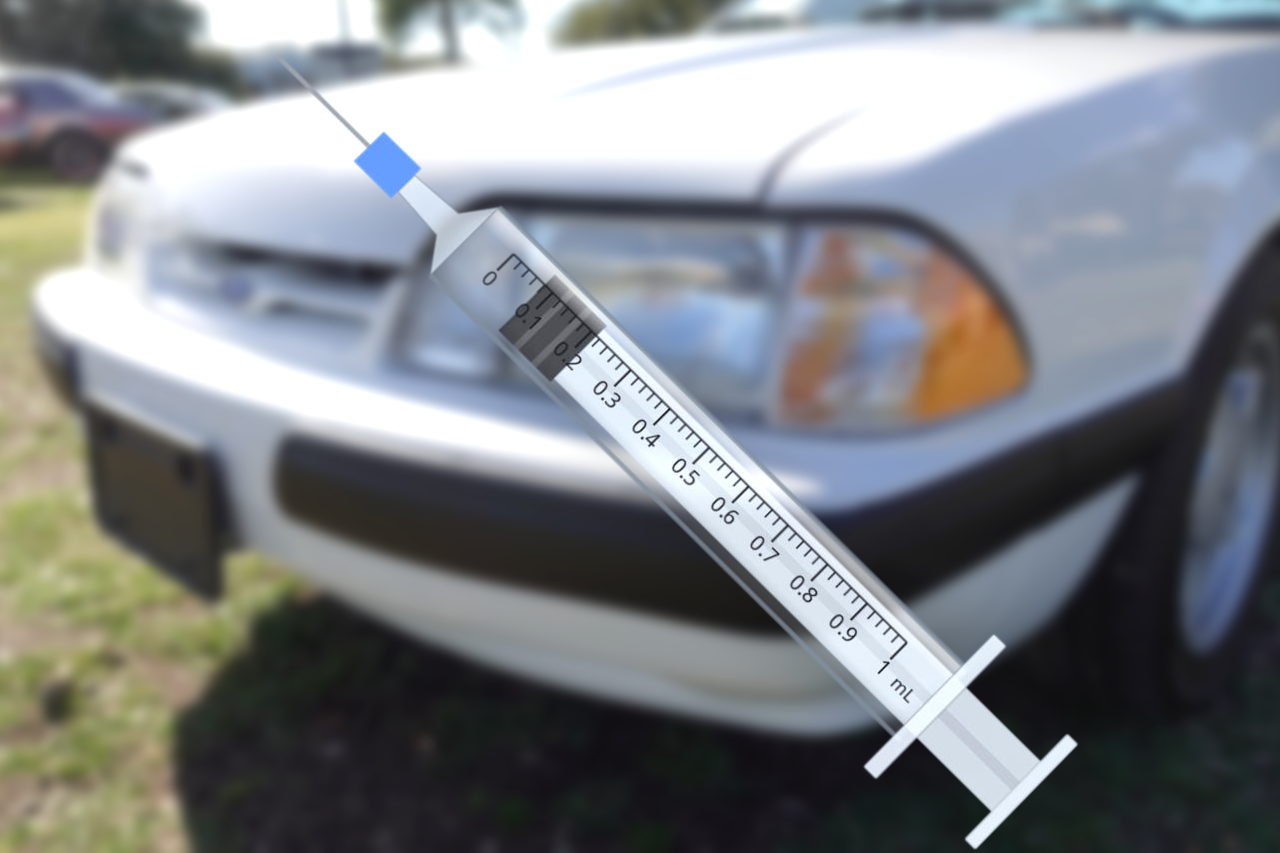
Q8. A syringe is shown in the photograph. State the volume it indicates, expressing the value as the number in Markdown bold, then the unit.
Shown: **0.08** mL
